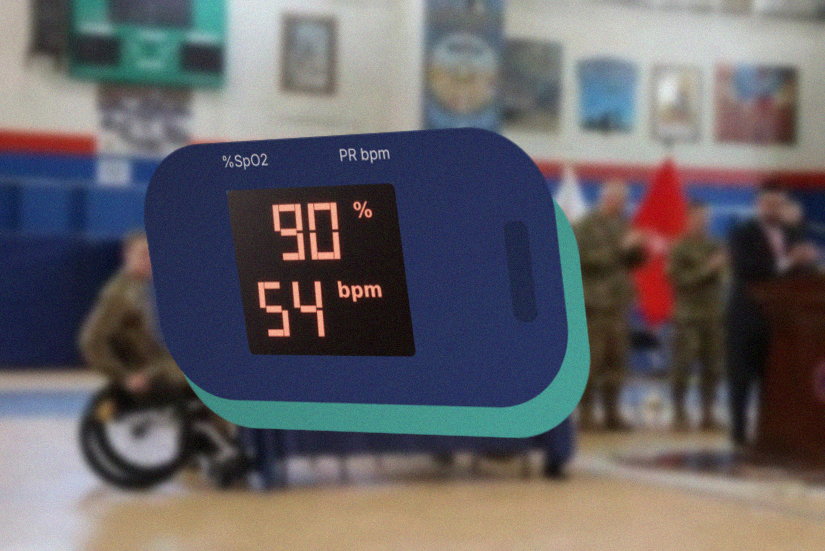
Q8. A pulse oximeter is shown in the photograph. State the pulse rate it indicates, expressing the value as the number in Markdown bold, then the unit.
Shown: **54** bpm
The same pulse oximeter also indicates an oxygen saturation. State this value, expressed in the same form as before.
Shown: **90** %
